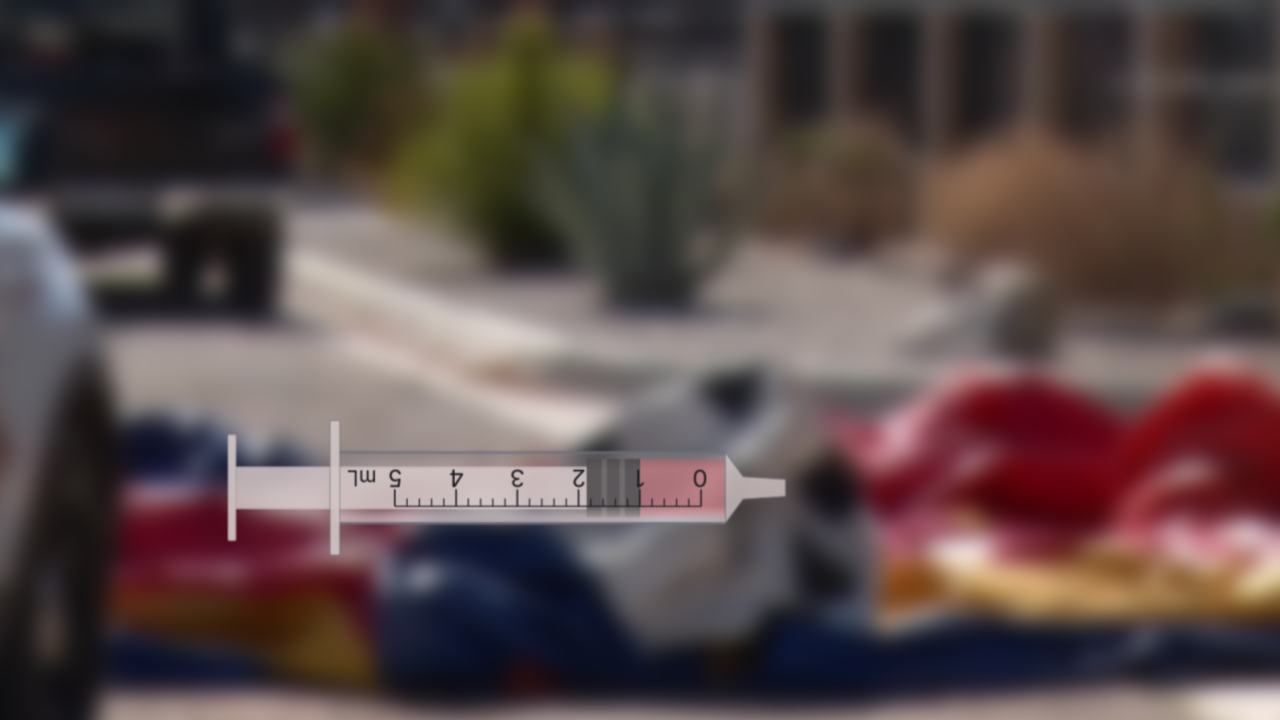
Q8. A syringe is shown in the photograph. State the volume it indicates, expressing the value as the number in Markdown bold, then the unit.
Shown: **1** mL
